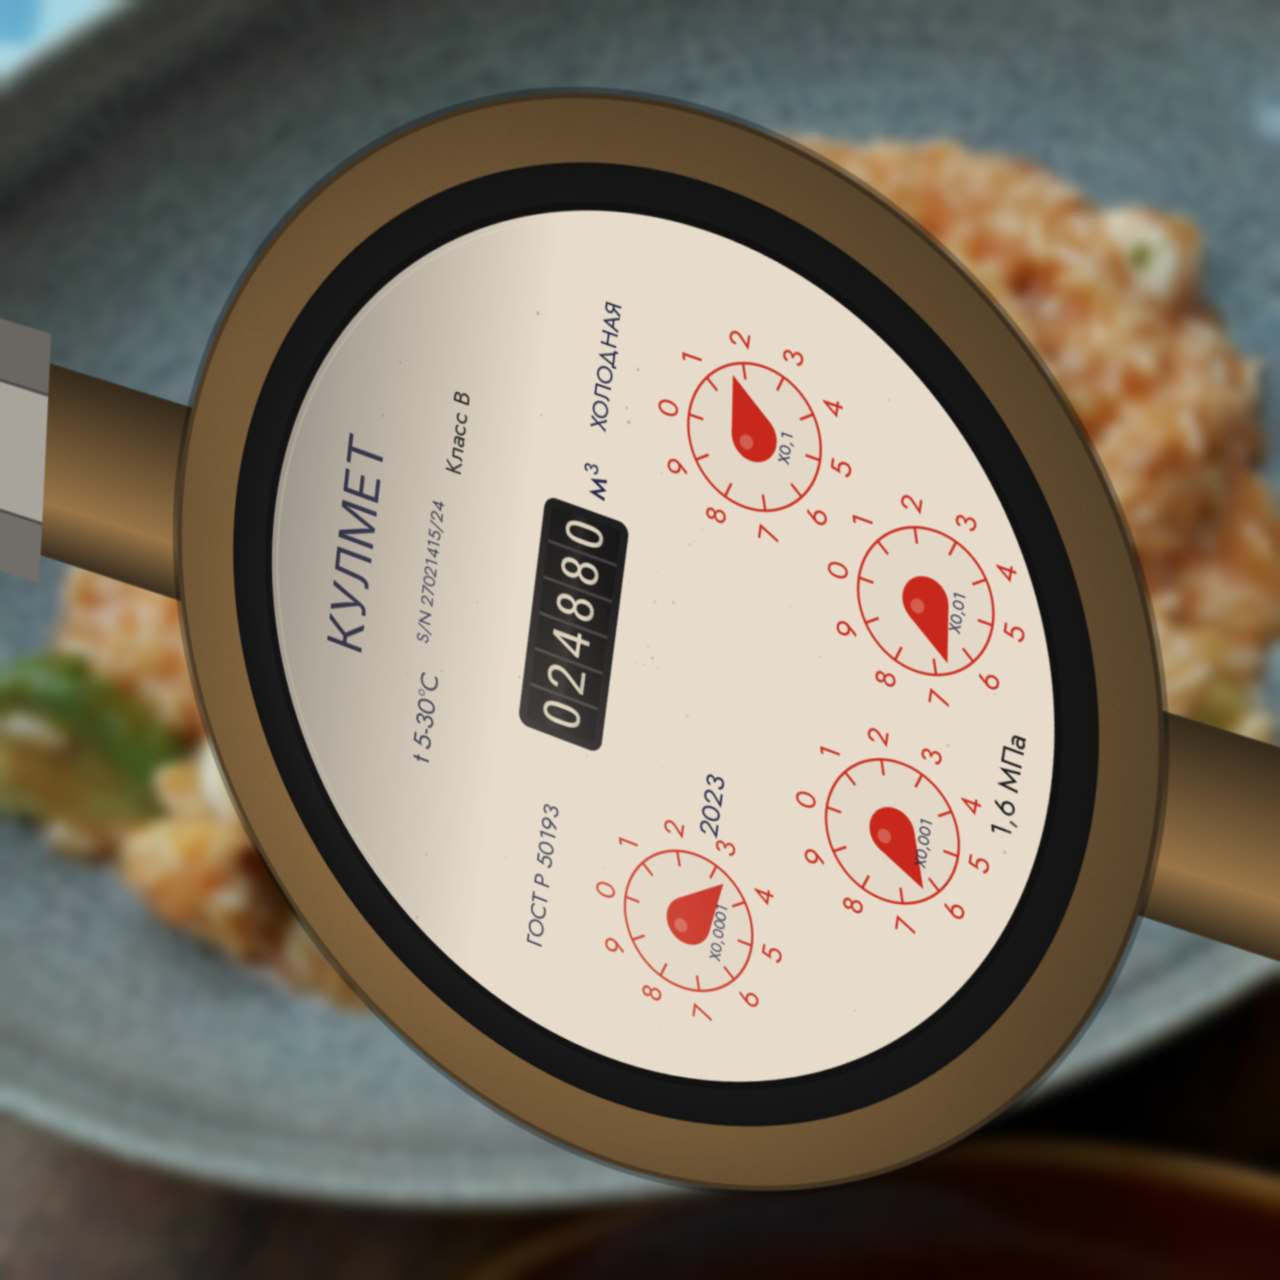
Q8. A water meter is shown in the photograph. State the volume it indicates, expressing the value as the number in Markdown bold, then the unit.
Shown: **24880.1663** m³
